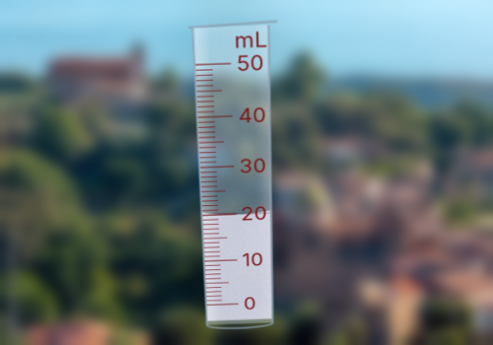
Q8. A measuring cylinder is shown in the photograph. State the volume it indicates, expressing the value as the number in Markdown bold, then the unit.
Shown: **20** mL
